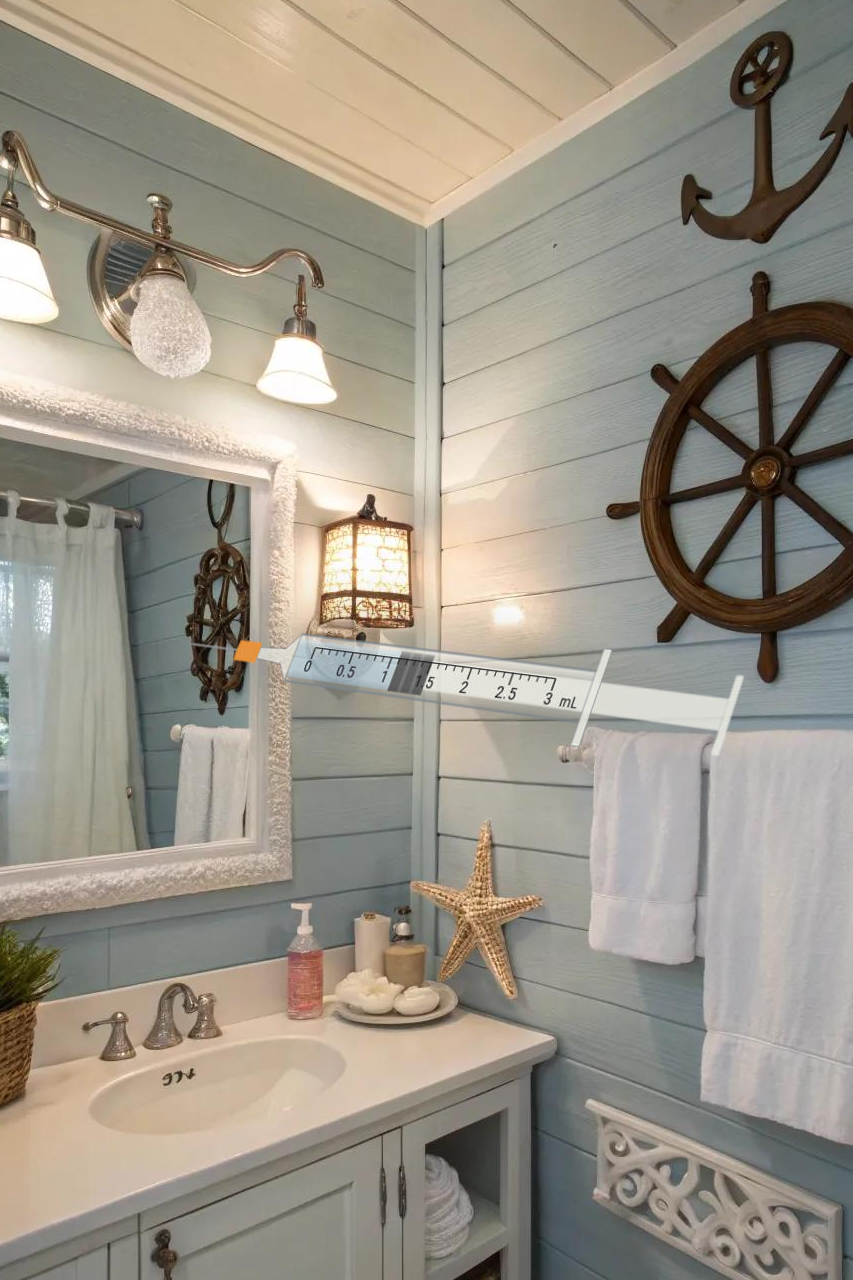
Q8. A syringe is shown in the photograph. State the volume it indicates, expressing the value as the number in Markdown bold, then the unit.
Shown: **1.1** mL
